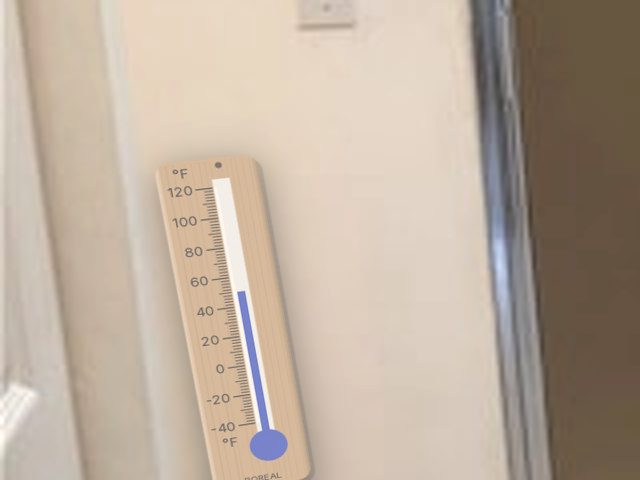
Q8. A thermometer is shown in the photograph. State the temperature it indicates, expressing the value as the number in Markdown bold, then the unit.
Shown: **50** °F
